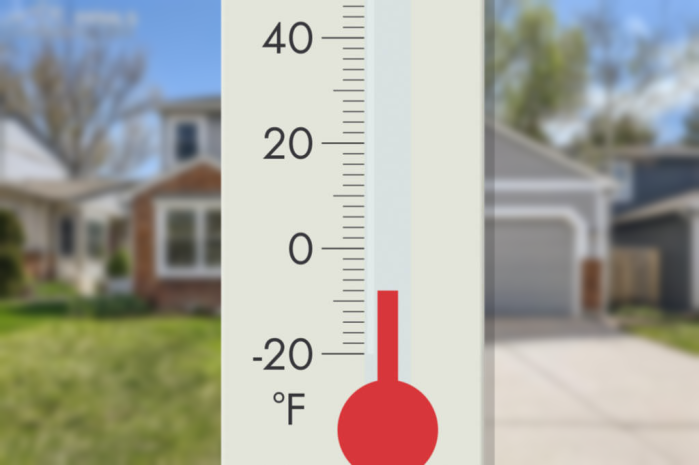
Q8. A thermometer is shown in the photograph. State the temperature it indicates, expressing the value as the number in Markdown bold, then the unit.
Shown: **-8** °F
